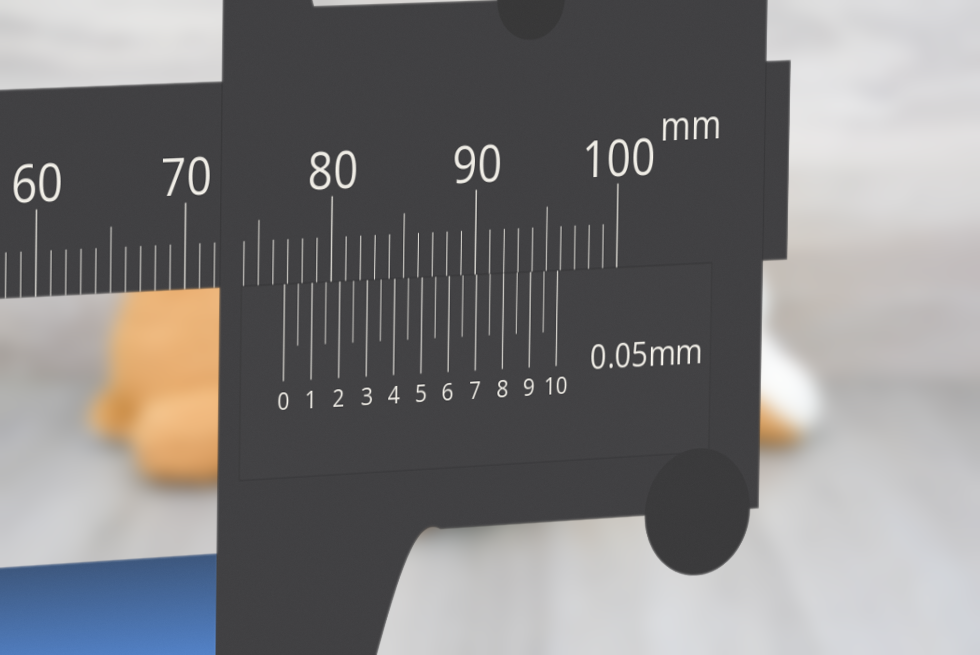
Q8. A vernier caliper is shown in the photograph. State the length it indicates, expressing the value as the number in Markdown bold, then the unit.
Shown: **76.8** mm
